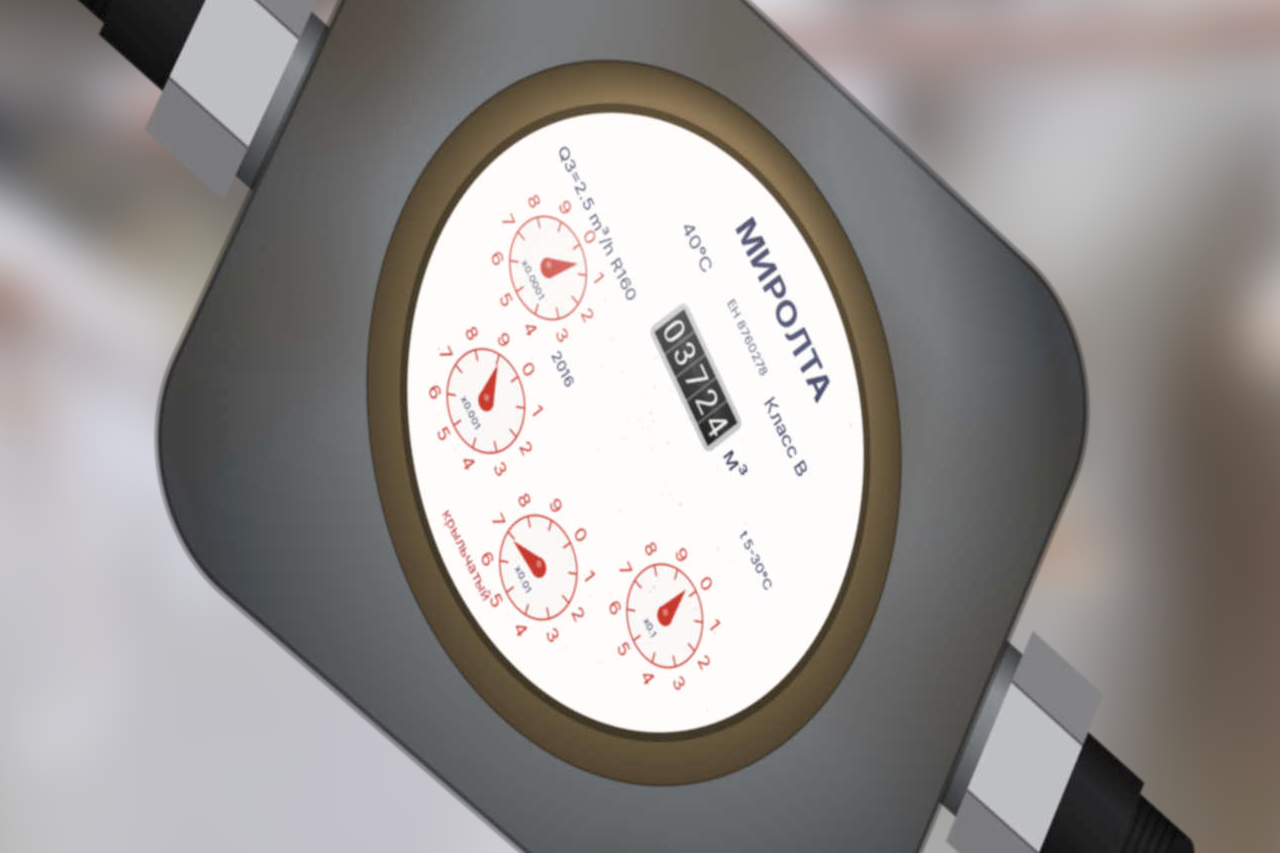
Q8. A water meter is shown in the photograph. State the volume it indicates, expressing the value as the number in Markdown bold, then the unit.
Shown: **3723.9690** m³
